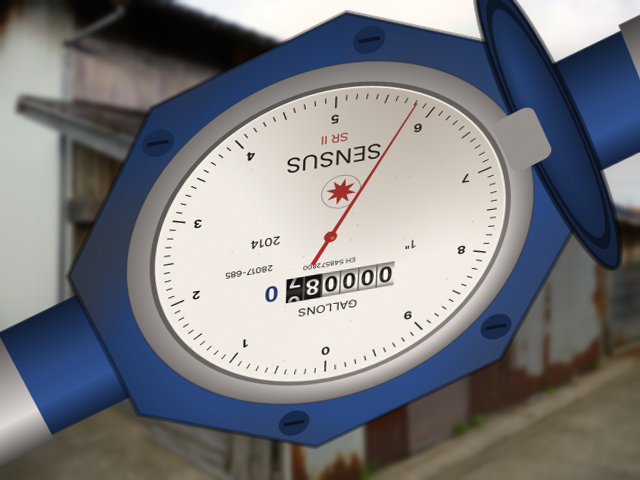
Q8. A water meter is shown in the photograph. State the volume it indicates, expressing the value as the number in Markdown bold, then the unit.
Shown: **865.8** gal
